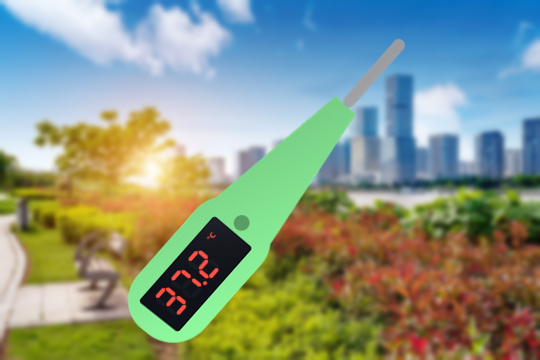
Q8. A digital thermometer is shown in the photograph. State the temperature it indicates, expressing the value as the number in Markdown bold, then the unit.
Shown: **37.2** °C
